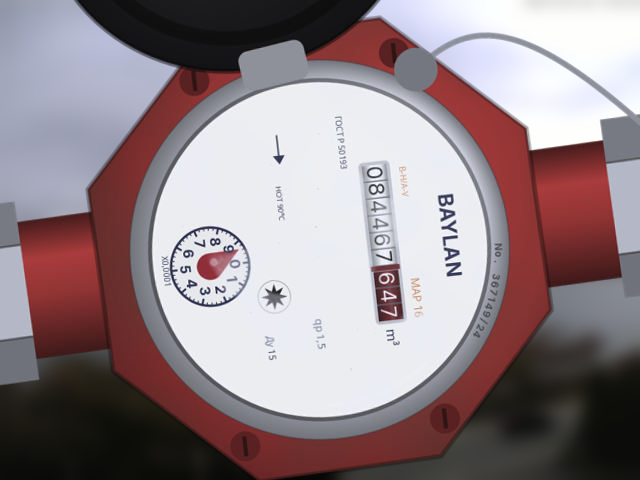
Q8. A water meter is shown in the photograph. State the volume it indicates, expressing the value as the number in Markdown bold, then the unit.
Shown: **84467.6469** m³
